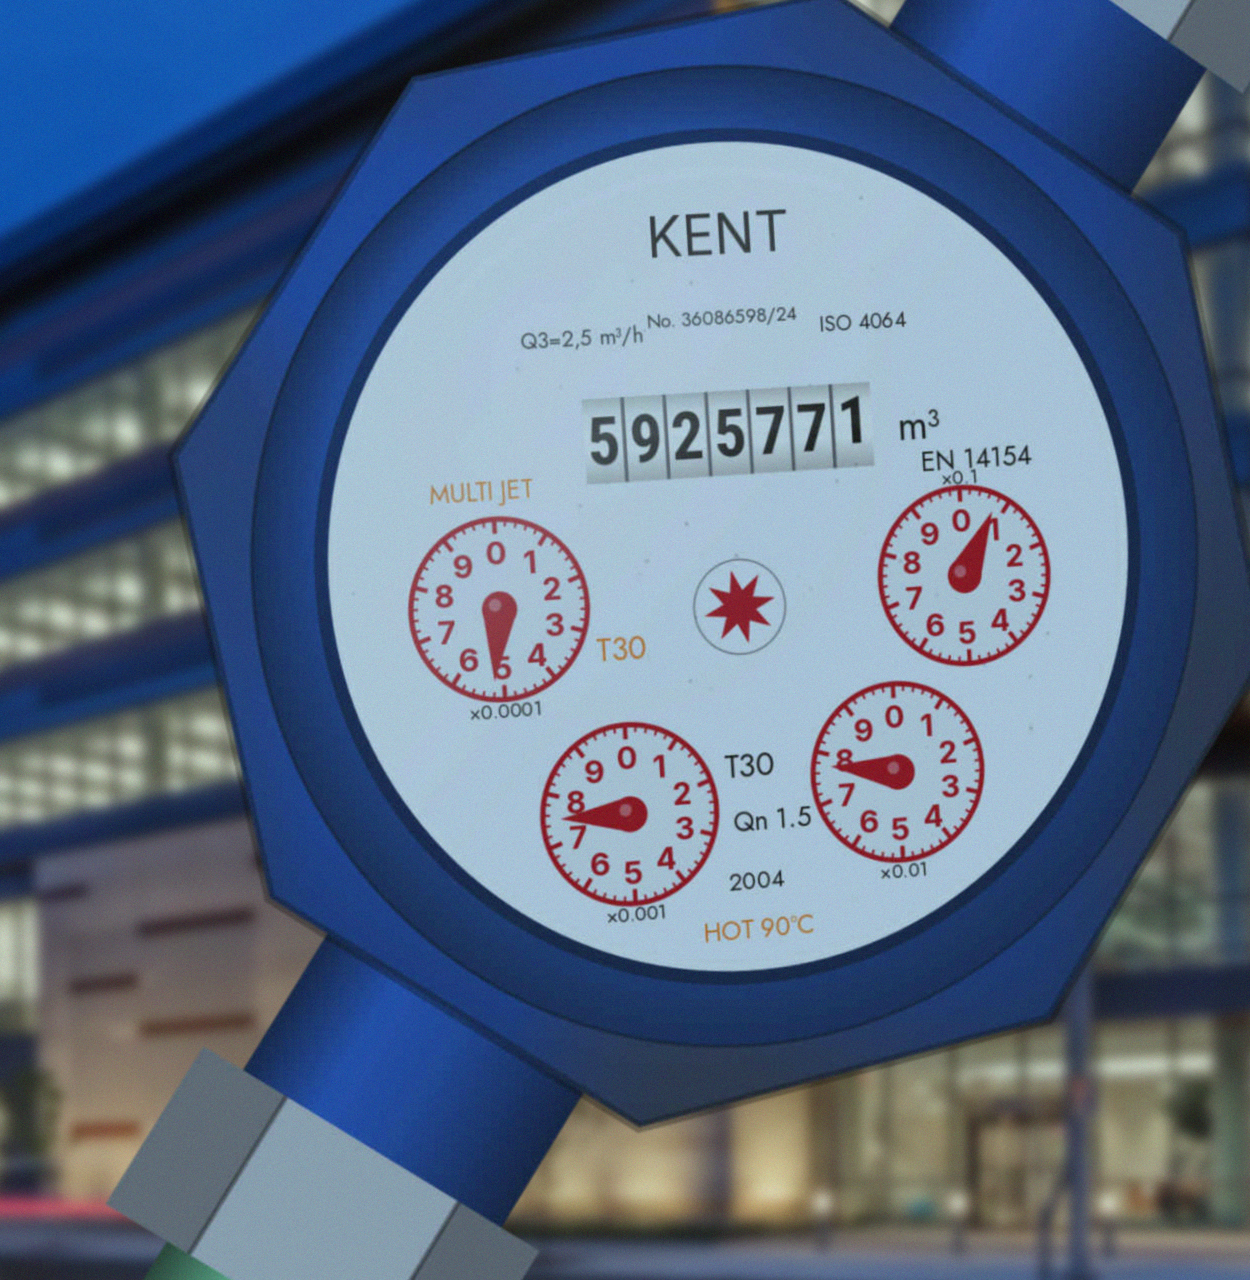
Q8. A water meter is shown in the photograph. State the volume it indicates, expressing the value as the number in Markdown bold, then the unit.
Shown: **5925771.0775** m³
